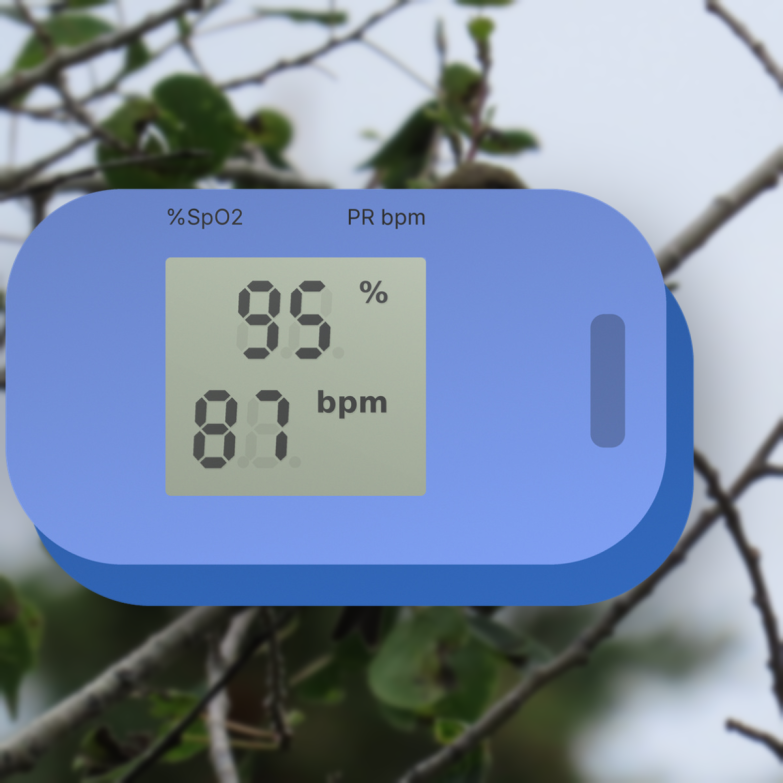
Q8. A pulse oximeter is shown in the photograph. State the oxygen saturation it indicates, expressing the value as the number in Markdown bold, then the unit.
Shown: **95** %
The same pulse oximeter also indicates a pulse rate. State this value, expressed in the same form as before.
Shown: **87** bpm
